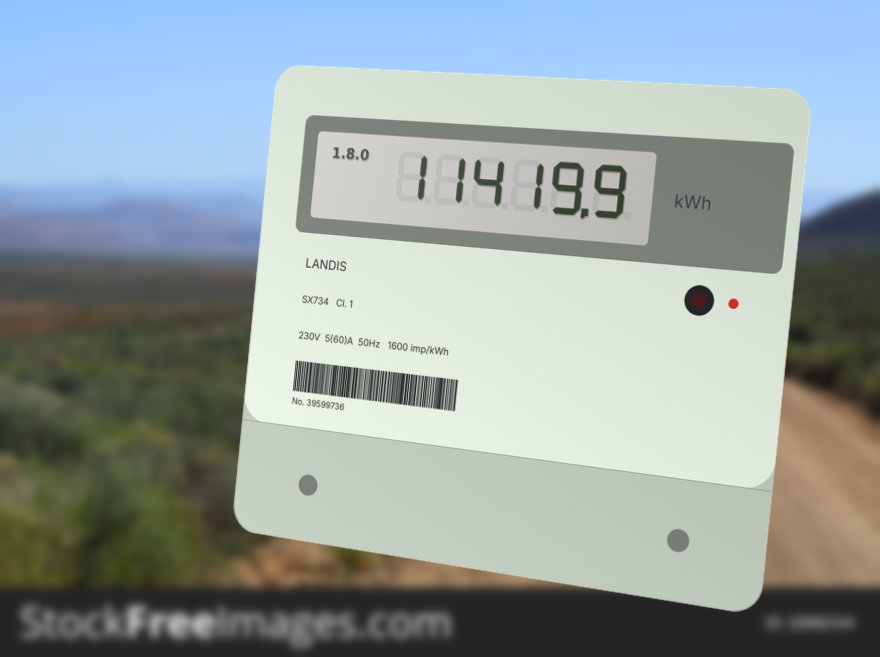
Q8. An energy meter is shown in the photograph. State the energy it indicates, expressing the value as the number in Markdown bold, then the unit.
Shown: **11419.9** kWh
